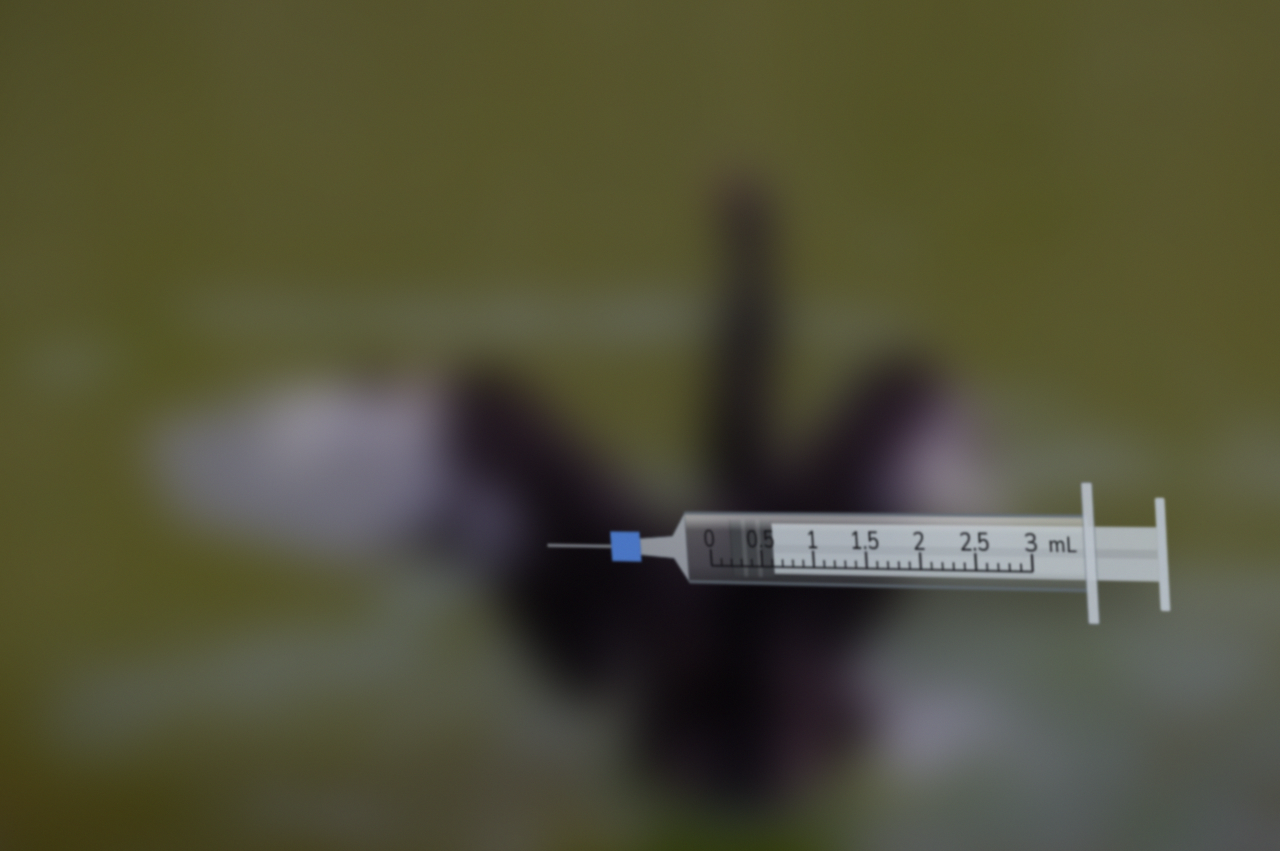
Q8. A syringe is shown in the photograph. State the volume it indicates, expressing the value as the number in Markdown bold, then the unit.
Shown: **0.2** mL
